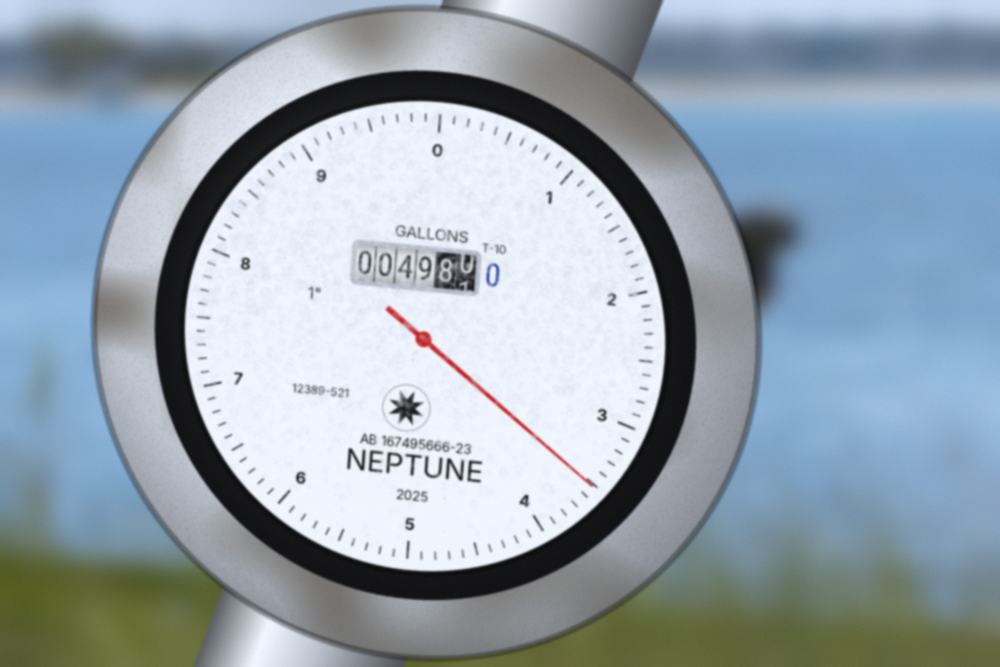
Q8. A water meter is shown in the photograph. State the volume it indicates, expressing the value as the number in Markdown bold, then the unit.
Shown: **49803.5** gal
